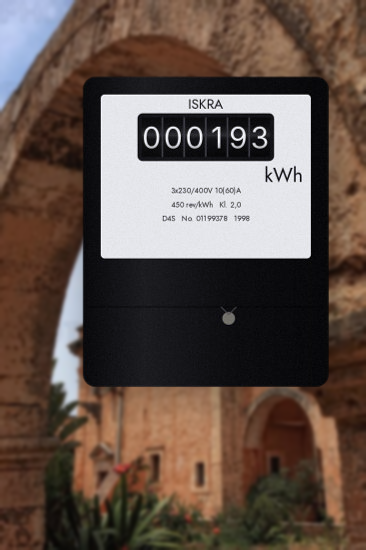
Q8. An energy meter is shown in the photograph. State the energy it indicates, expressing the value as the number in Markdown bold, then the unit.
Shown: **193** kWh
